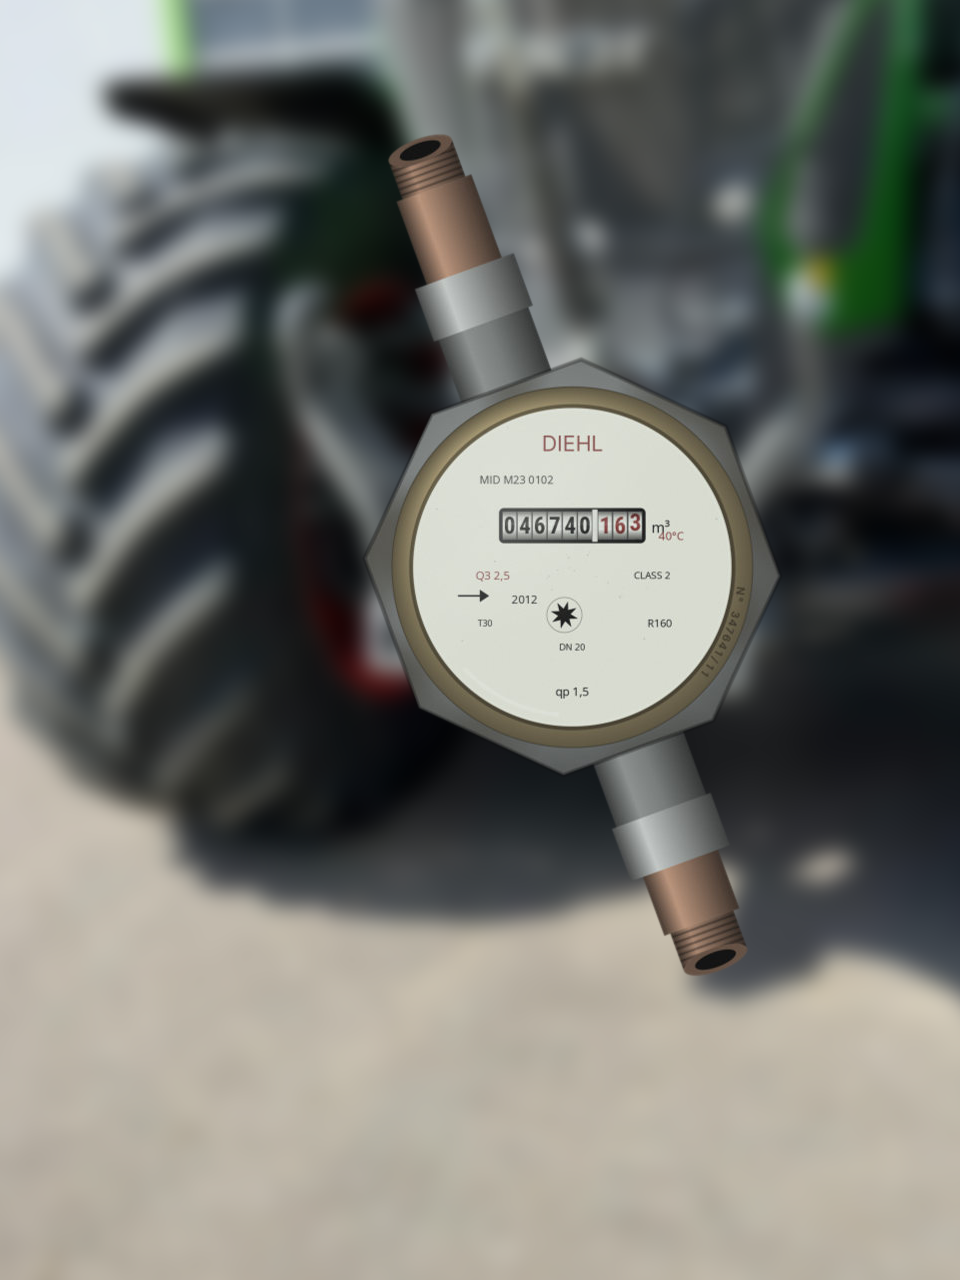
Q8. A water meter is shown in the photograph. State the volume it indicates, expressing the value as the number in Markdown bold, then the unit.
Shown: **46740.163** m³
